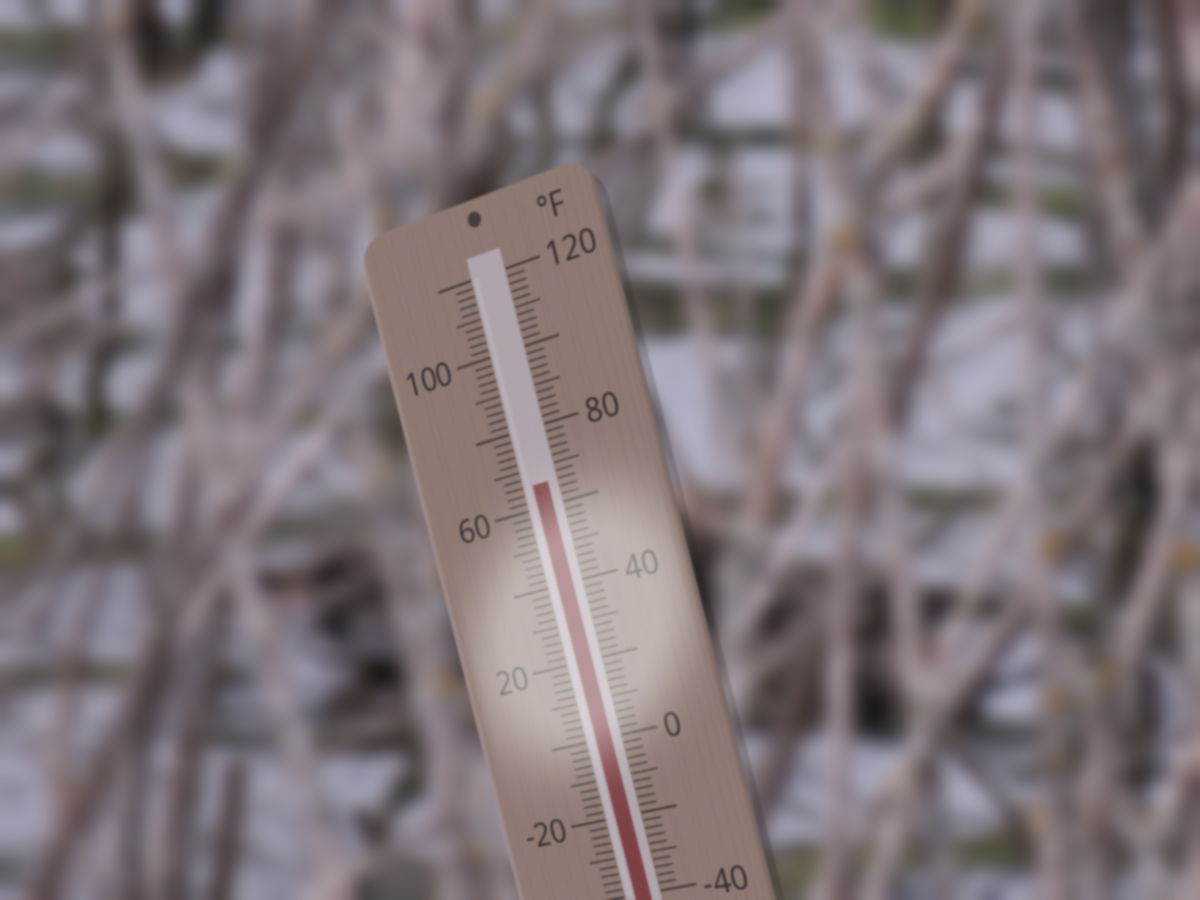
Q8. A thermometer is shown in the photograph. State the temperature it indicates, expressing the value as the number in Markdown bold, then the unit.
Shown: **66** °F
